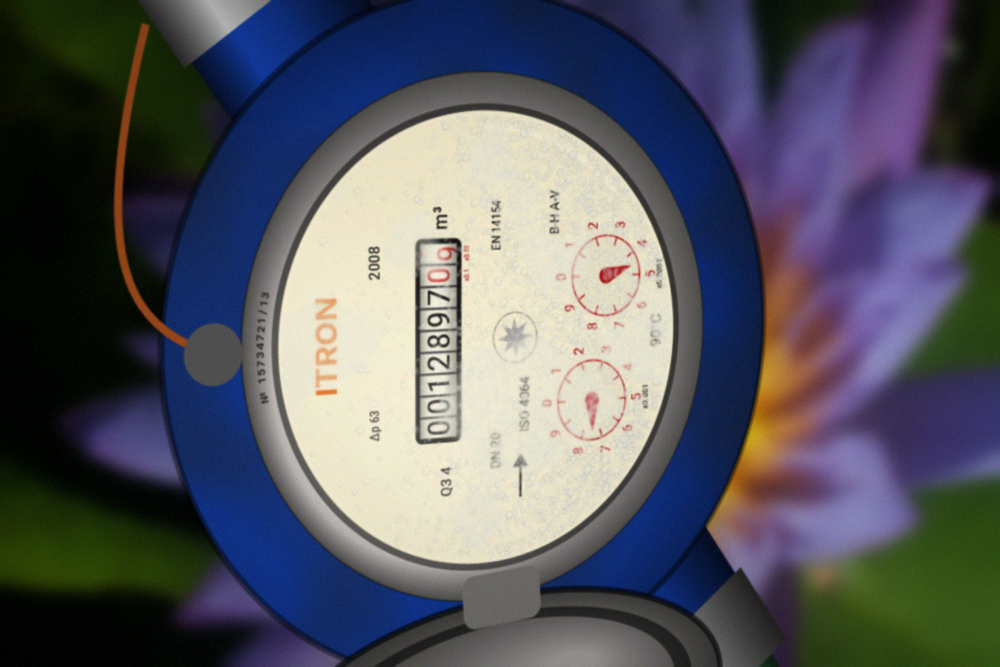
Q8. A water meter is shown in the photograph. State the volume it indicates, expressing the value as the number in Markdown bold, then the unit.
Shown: **12897.0874** m³
